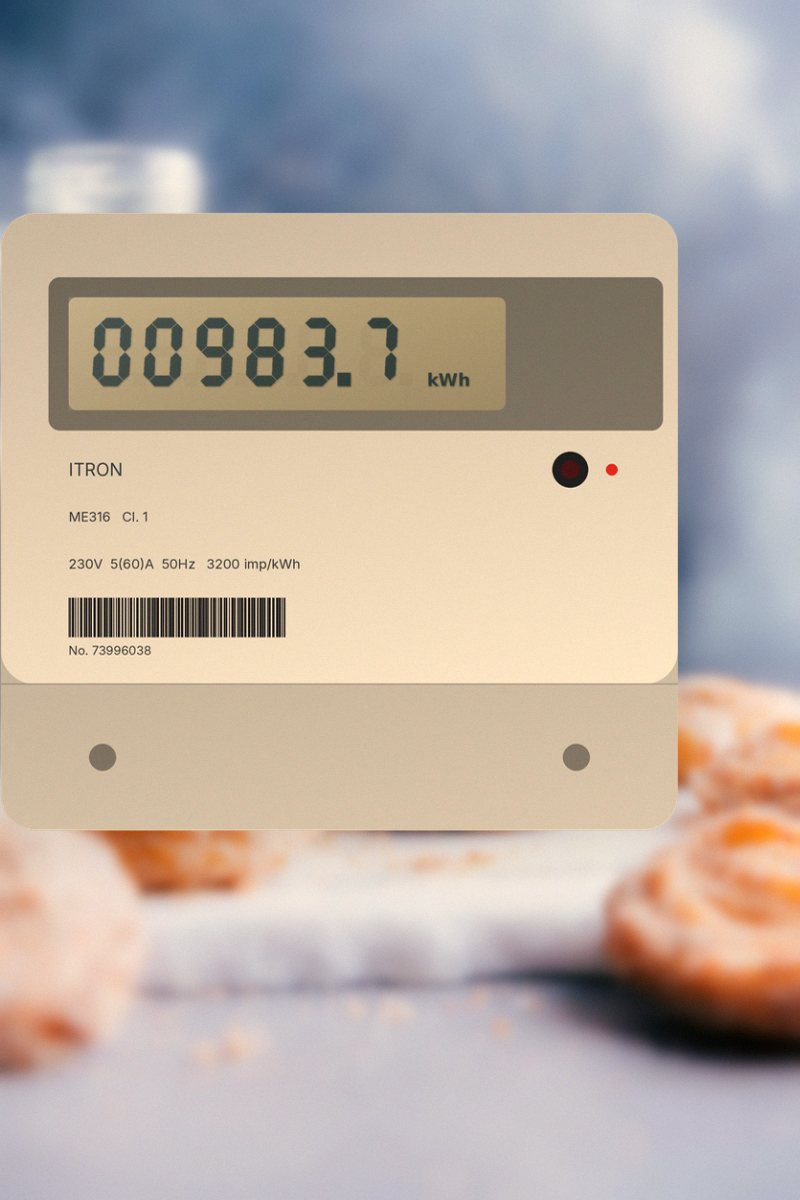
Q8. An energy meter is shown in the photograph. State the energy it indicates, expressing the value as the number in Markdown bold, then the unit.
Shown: **983.7** kWh
